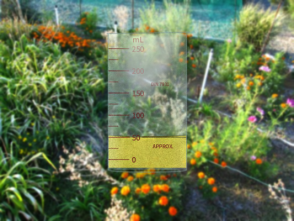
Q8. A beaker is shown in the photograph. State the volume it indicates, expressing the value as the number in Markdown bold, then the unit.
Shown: **50** mL
